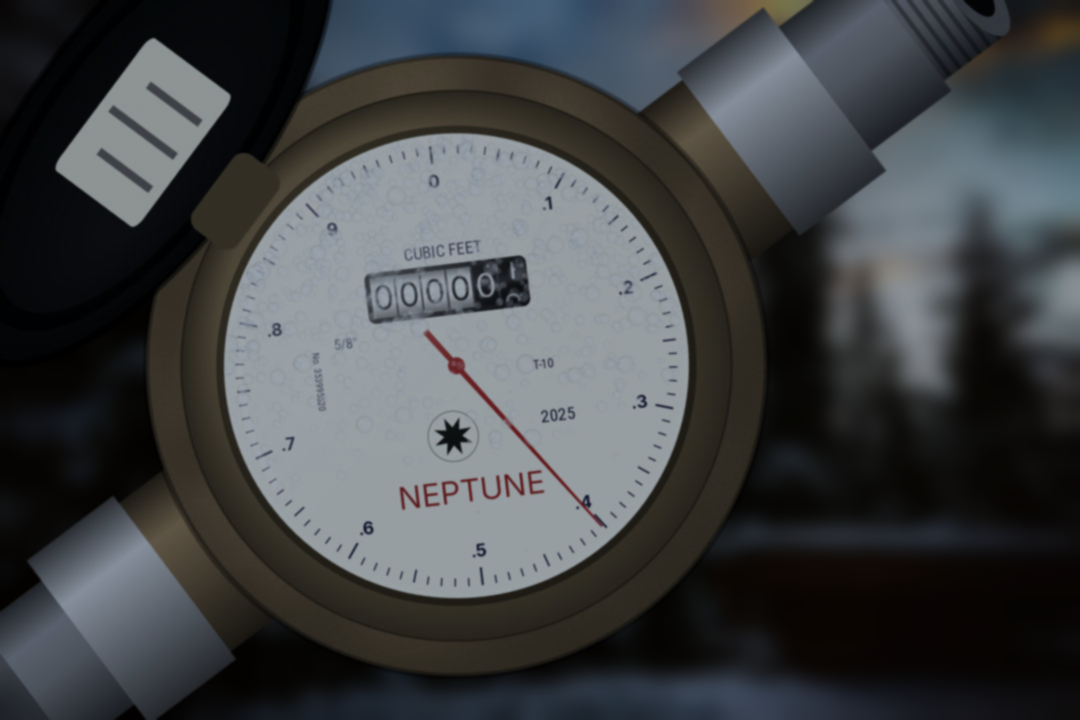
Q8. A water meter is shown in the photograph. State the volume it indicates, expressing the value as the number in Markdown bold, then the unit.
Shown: **1.40** ft³
